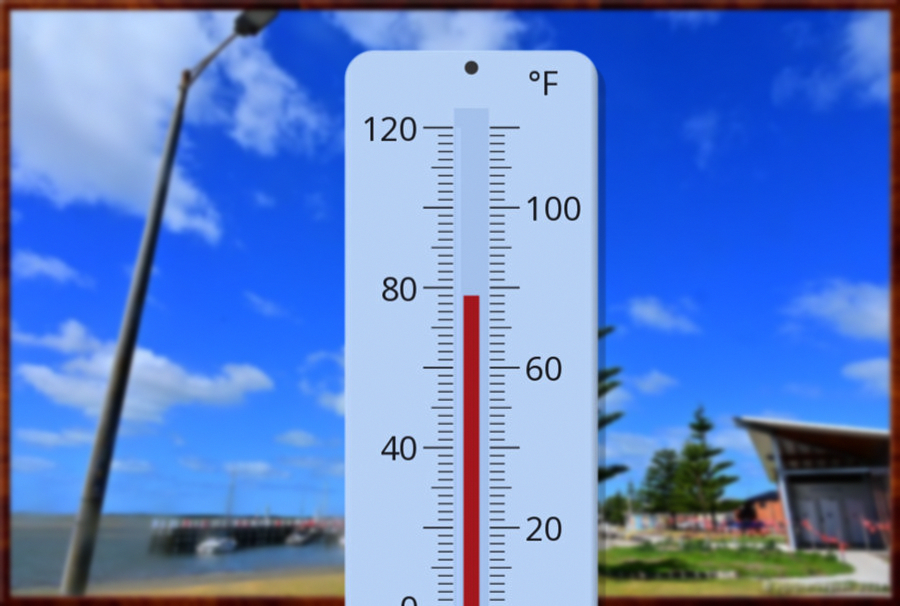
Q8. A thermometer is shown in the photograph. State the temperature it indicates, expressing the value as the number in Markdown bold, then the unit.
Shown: **78** °F
